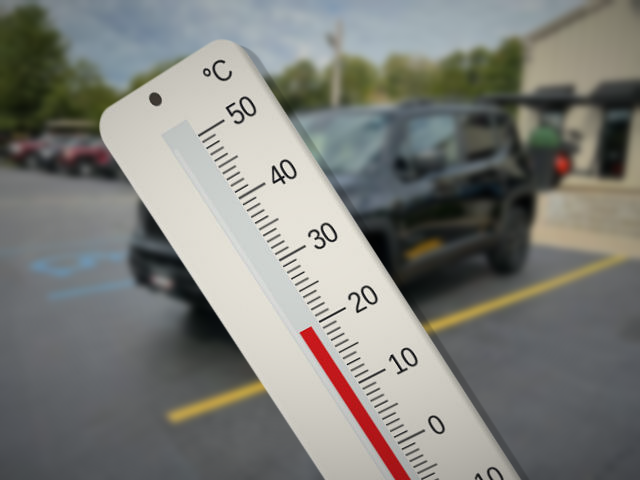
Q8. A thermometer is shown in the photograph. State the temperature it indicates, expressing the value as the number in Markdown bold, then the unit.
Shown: **20** °C
